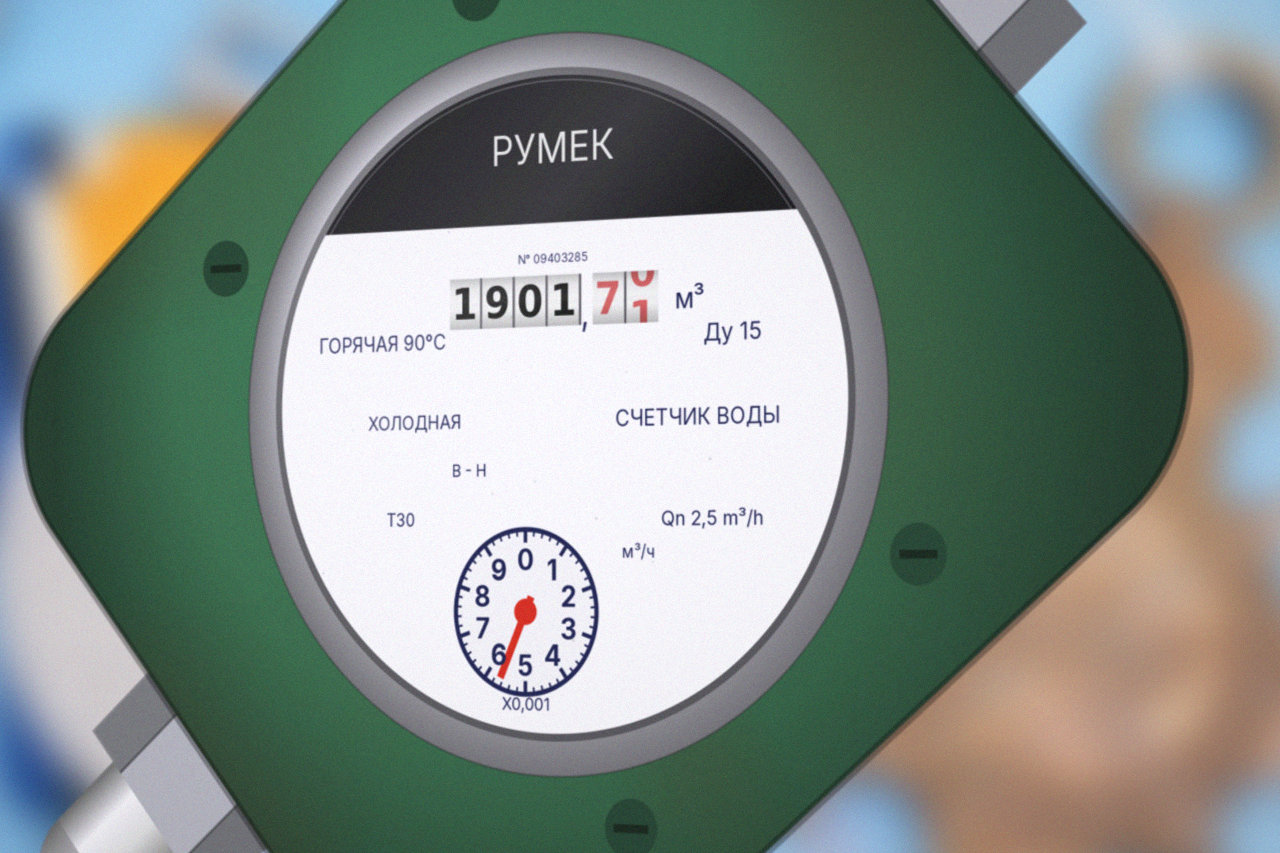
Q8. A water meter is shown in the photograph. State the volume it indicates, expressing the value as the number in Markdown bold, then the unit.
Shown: **1901.705** m³
